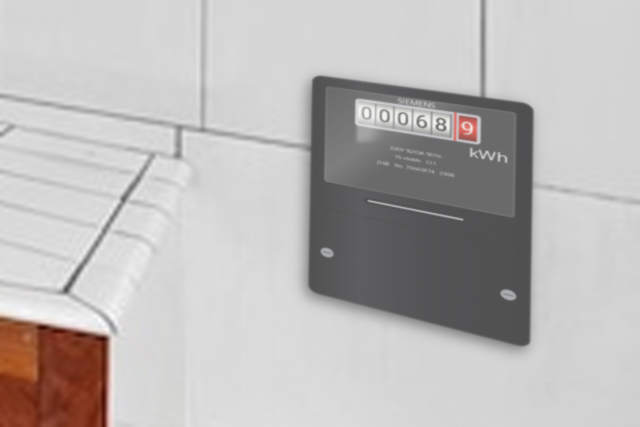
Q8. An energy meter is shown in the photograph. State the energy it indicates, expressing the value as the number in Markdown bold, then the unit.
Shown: **68.9** kWh
